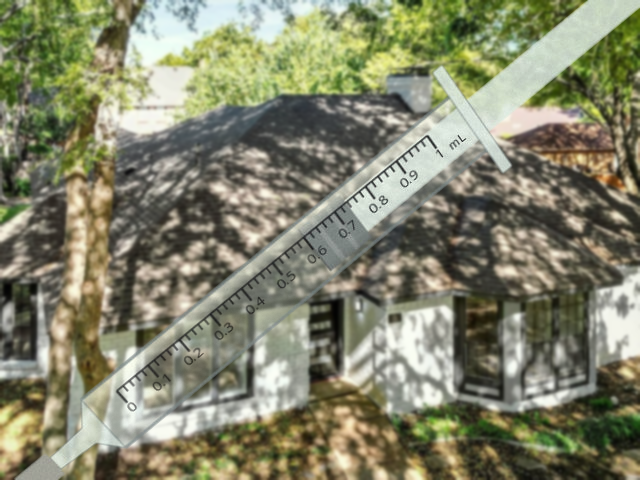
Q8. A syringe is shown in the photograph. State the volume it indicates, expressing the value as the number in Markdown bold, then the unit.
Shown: **0.6** mL
